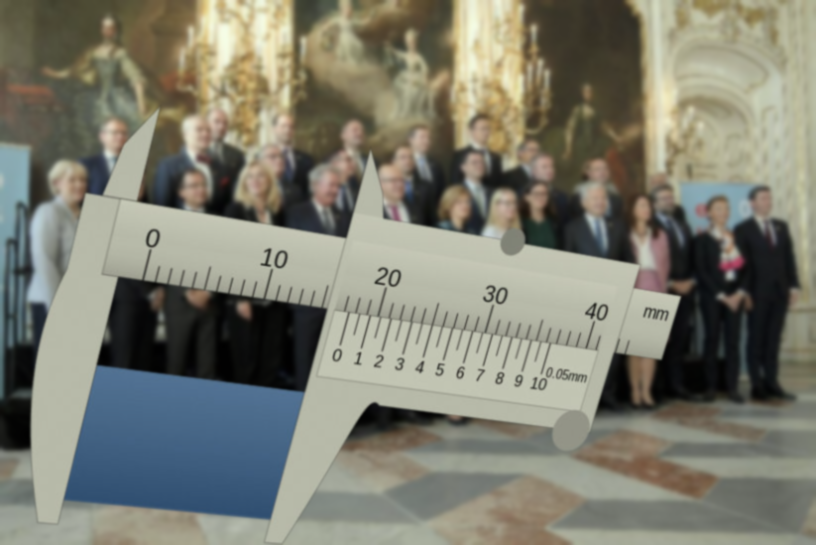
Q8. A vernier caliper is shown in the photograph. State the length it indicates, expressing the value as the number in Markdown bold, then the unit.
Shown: **17.4** mm
